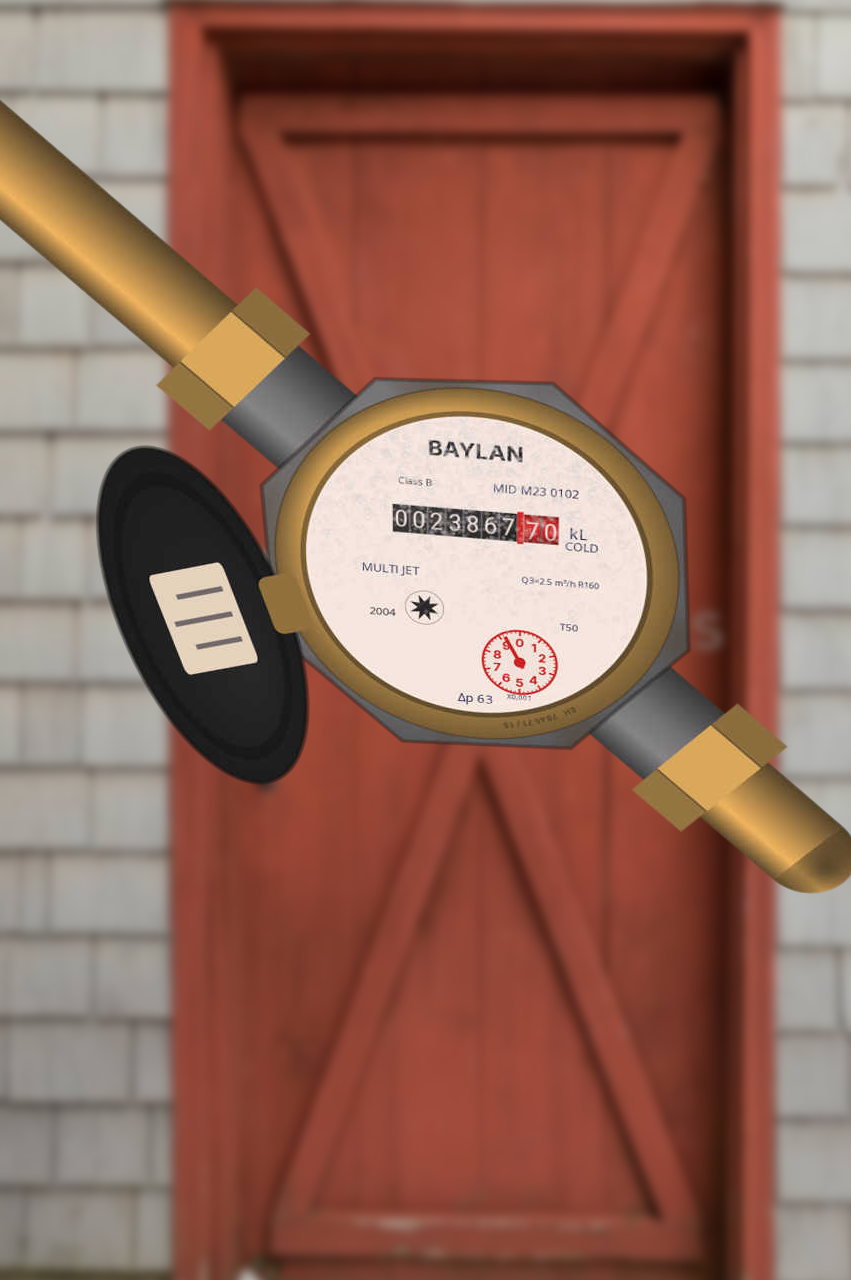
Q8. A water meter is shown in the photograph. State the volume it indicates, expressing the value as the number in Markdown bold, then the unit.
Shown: **23867.699** kL
